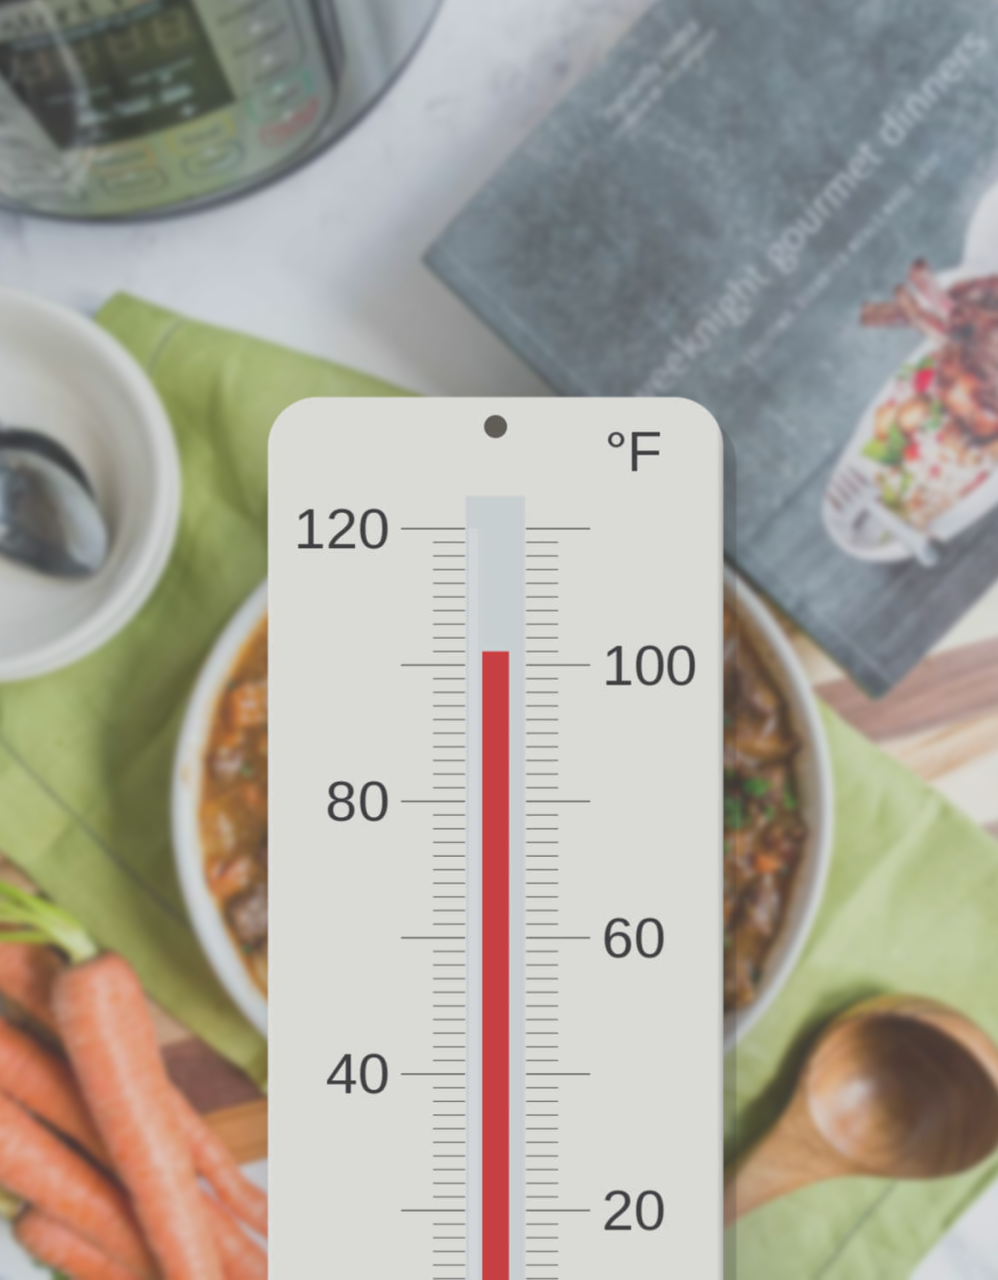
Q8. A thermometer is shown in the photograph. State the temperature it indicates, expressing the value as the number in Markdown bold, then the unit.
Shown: **102** °F
